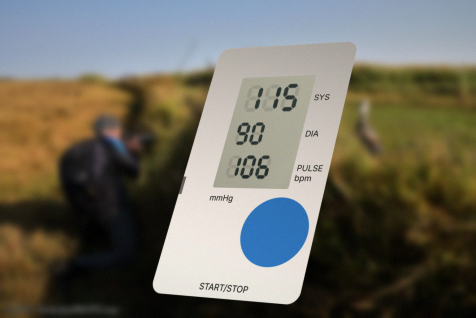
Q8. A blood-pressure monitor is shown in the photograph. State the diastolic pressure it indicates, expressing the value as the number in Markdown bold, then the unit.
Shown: **90** mmHg
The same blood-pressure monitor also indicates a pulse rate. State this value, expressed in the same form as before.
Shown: **106** bpm
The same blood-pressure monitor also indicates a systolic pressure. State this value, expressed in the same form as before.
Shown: **115** mmHg
